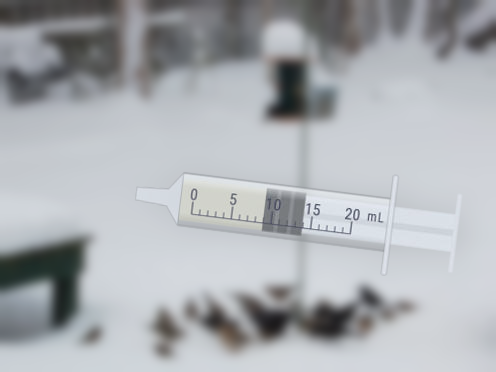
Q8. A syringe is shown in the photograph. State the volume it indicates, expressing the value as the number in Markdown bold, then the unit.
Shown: **9** mL
